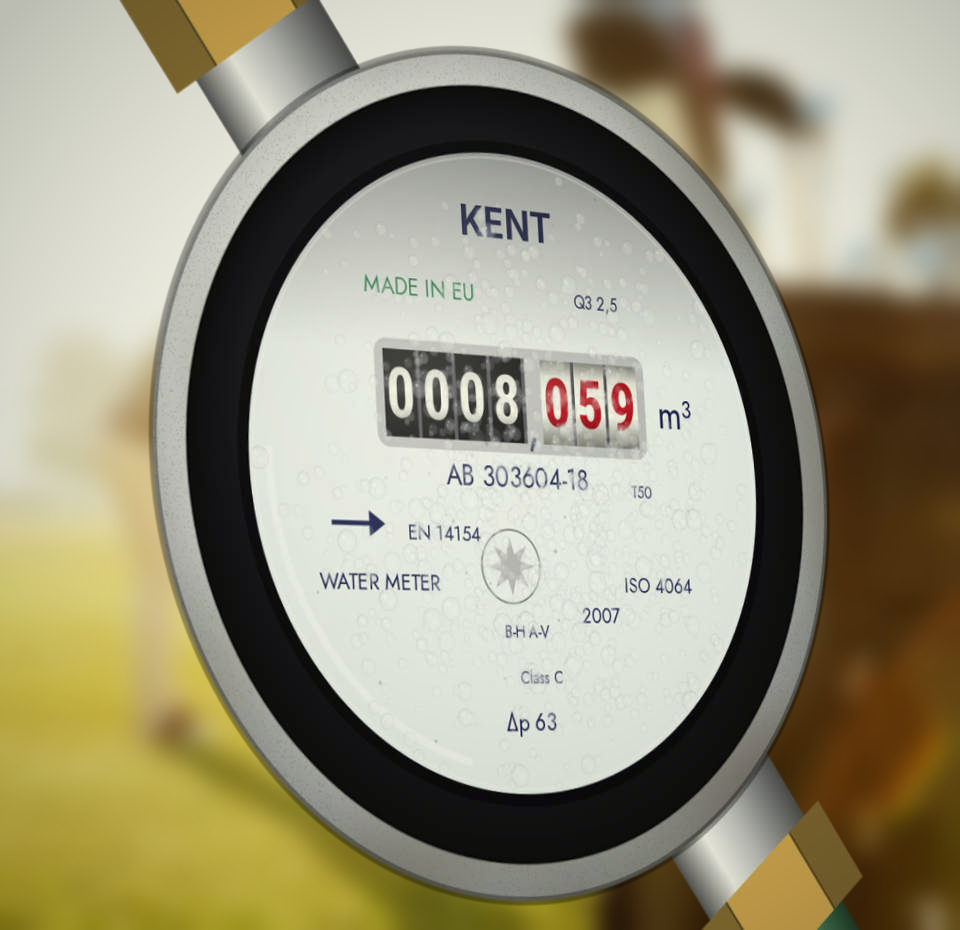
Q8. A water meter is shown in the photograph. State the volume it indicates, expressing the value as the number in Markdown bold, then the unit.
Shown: **8.059** m³
